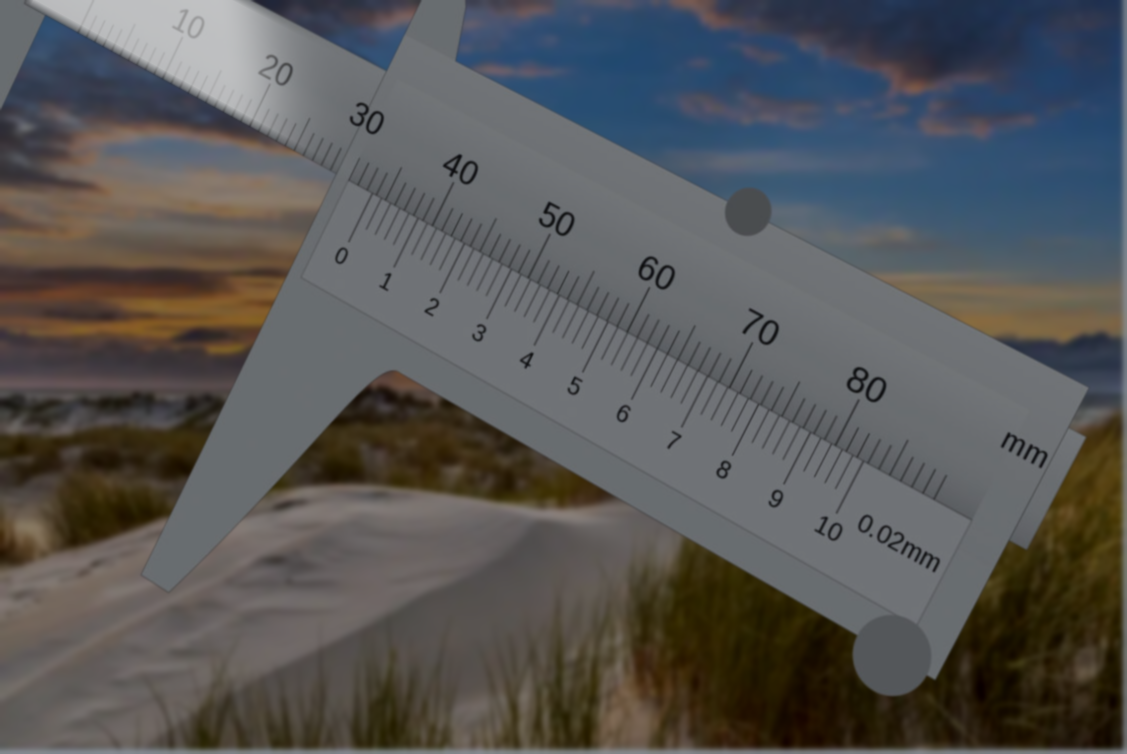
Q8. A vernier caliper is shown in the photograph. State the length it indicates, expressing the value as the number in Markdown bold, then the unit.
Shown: **33.6** mm
